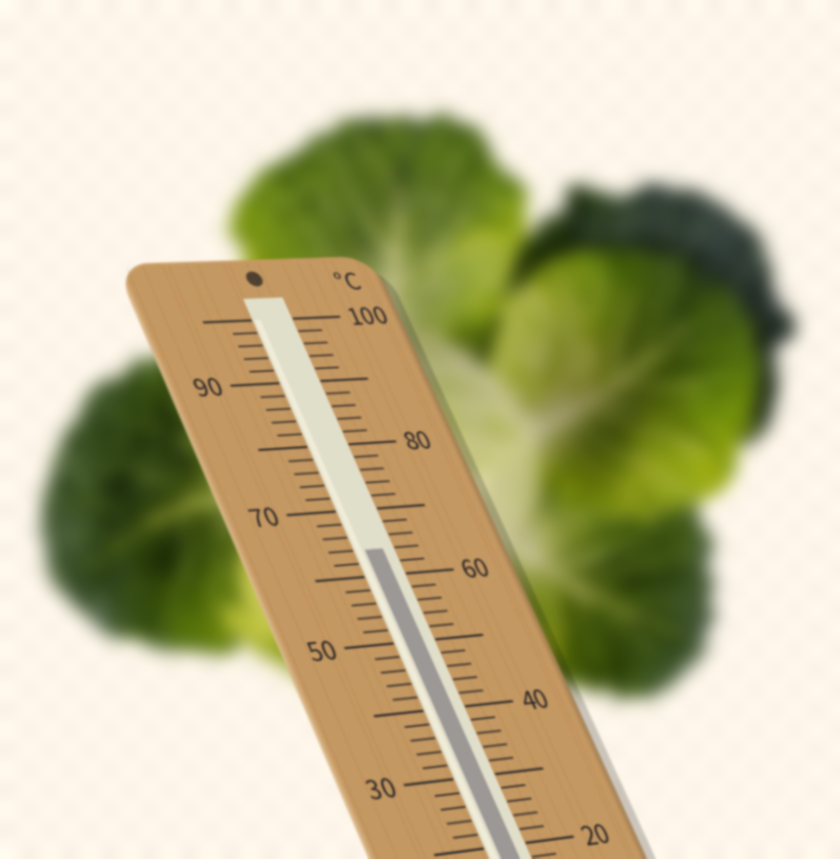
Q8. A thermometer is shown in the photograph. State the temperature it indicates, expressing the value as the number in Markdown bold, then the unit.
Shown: **64** °C
